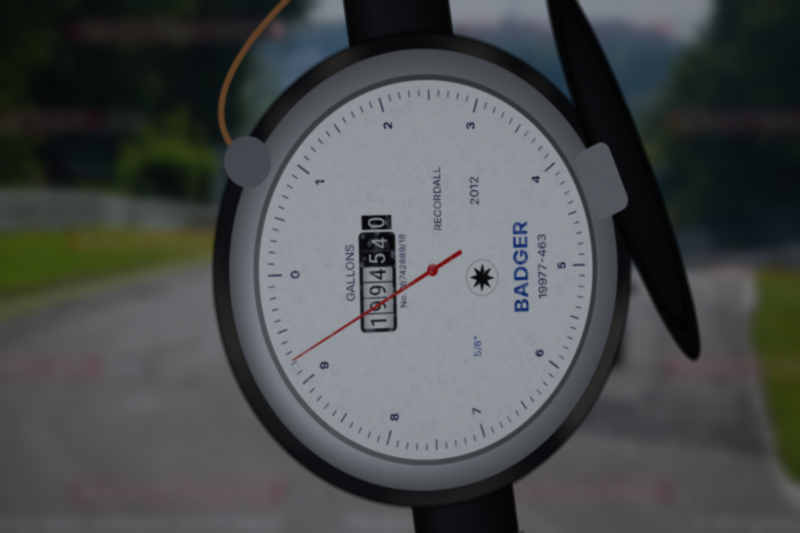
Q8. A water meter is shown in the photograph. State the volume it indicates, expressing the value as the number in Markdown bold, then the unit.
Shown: **1994539.2** gal
